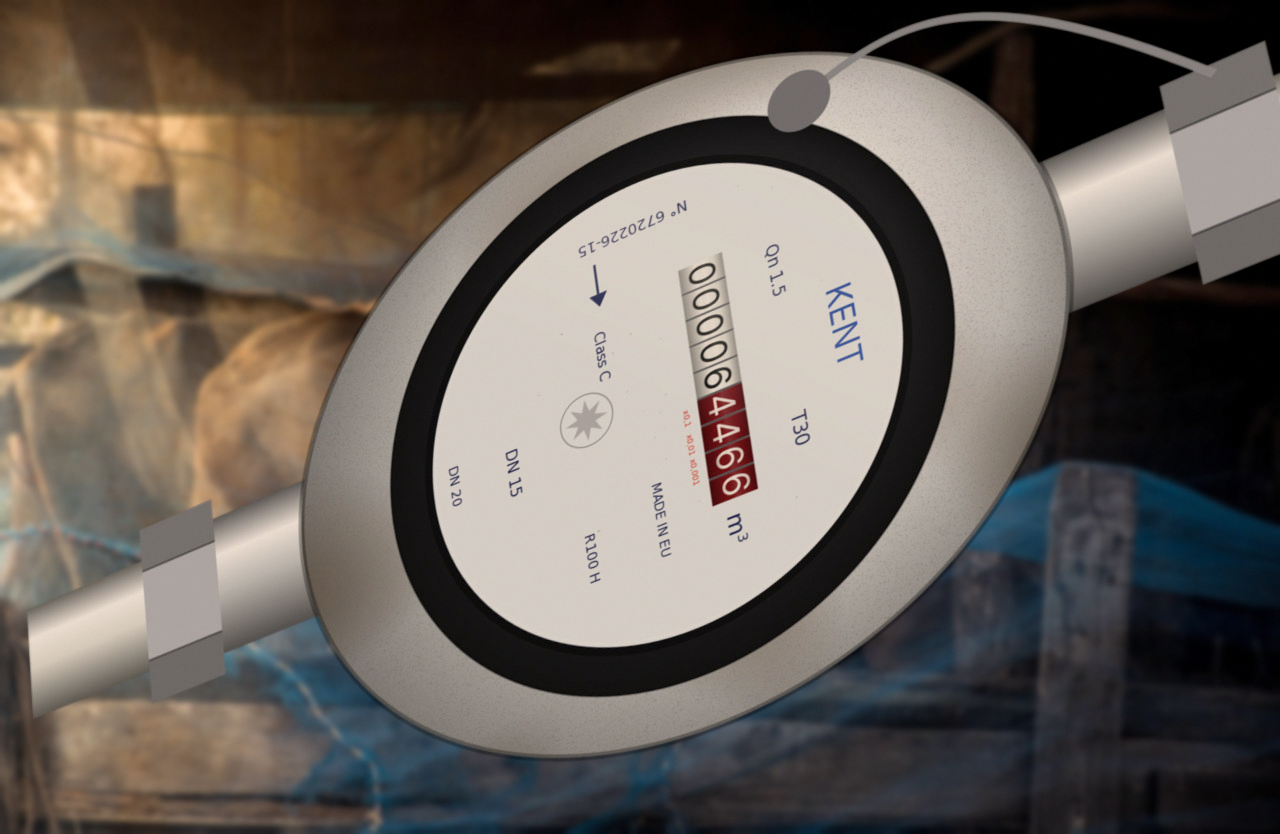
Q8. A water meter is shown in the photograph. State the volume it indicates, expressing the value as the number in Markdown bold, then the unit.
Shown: **6.4466** m³
